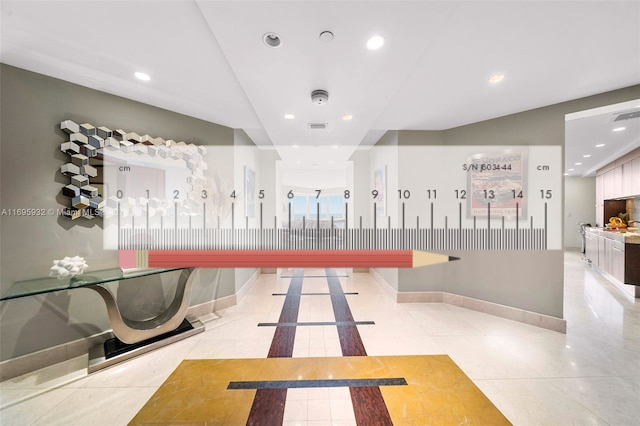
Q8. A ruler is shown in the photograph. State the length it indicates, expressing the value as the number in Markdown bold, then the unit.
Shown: **12** cm
